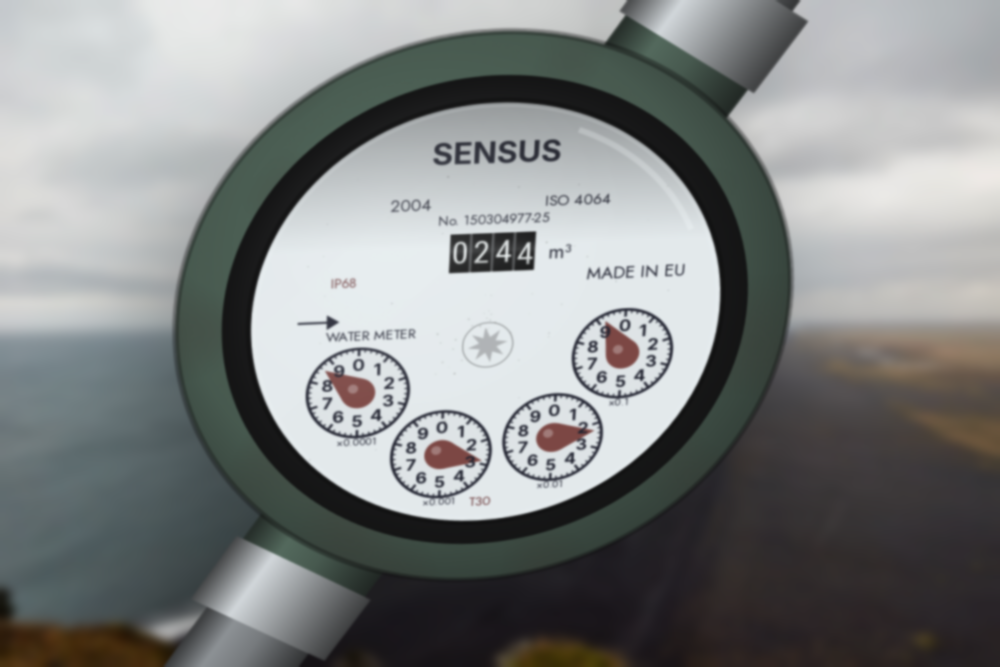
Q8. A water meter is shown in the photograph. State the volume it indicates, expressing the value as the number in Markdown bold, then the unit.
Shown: **243.9228** m³
